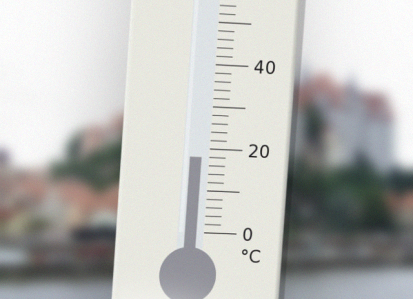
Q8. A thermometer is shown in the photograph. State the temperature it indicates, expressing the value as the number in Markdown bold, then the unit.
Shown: **18** °C
